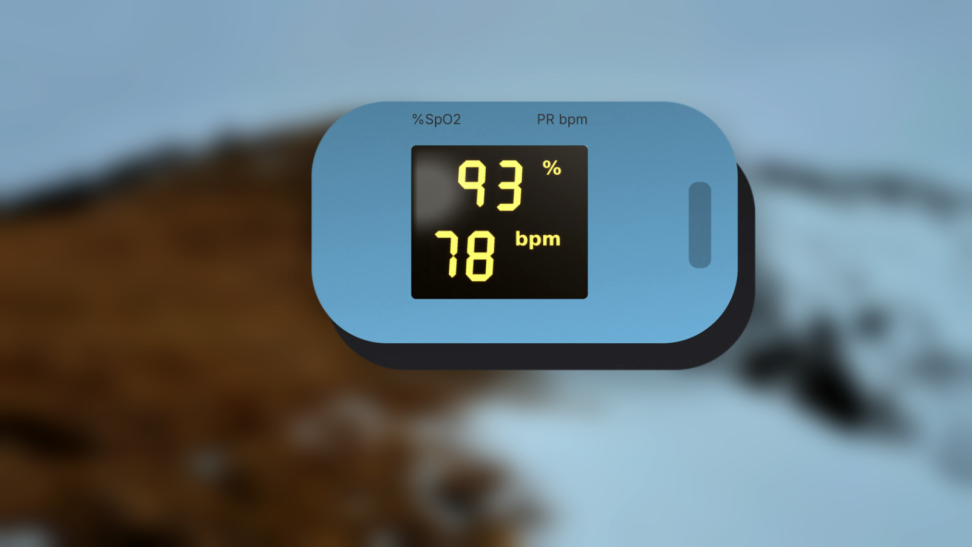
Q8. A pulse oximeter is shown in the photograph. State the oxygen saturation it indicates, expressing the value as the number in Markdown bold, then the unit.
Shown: **93** %
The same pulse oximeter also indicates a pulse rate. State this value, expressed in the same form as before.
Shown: **78** bpm
